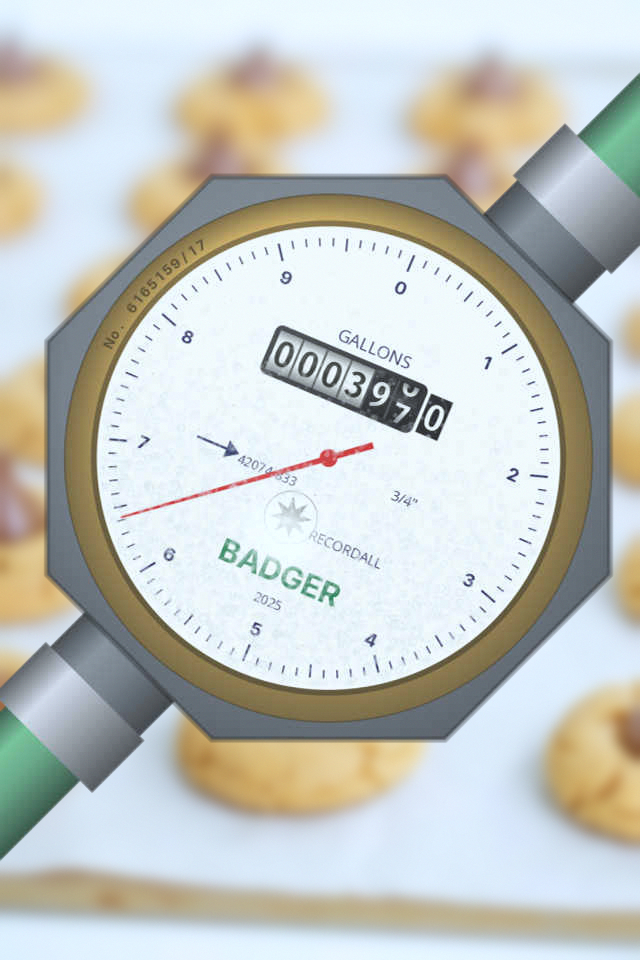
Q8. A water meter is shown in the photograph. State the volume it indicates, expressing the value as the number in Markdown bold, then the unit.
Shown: **3966.4** gal
